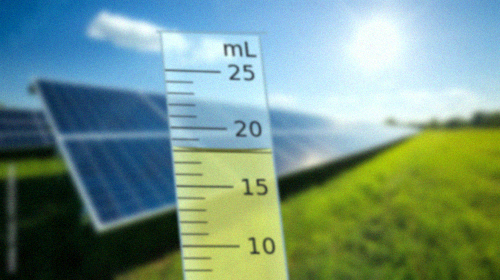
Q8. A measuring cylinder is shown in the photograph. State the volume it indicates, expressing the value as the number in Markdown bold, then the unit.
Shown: **18** mL
